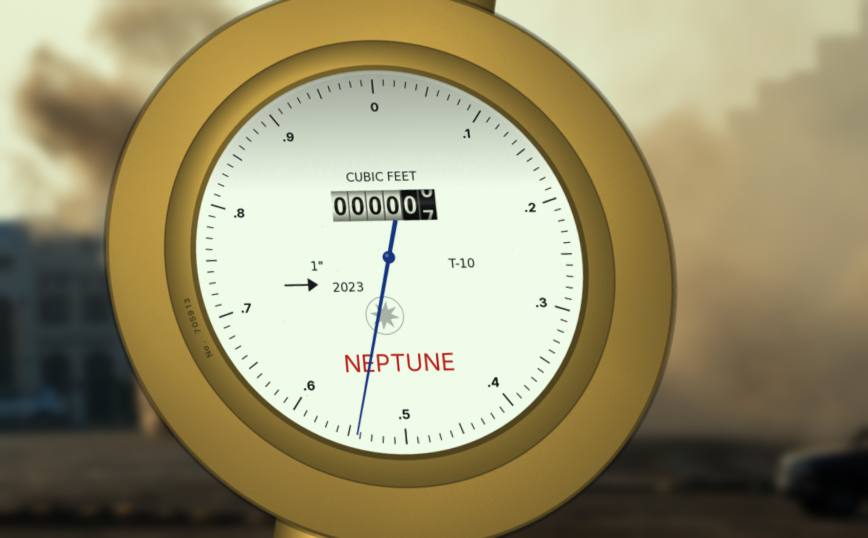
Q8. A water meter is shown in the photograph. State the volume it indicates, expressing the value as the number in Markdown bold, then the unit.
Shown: **6.54** ft³
